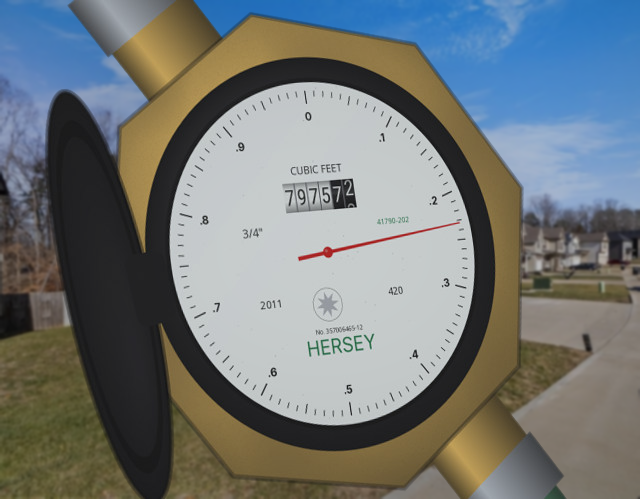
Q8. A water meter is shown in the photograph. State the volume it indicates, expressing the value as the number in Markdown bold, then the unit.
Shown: **797572.23** ft³
